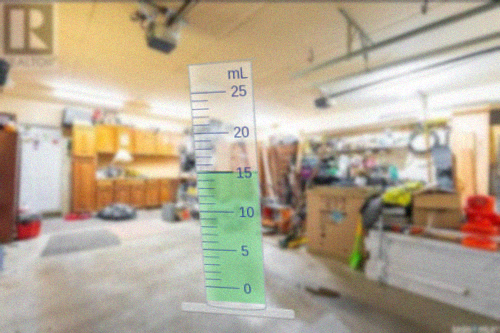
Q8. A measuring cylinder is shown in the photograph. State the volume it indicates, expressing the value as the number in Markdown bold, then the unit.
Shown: **15** mL
